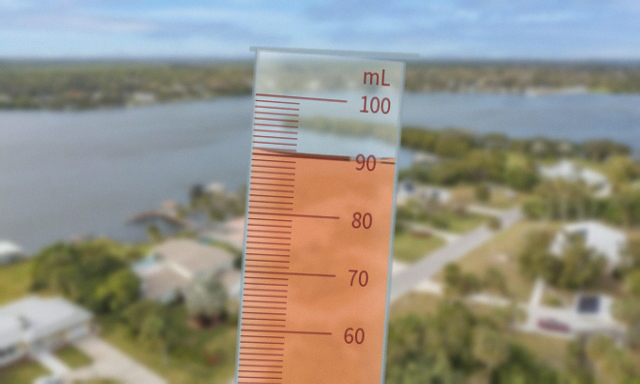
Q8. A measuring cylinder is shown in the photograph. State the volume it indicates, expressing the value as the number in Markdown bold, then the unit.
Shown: **90** mL
